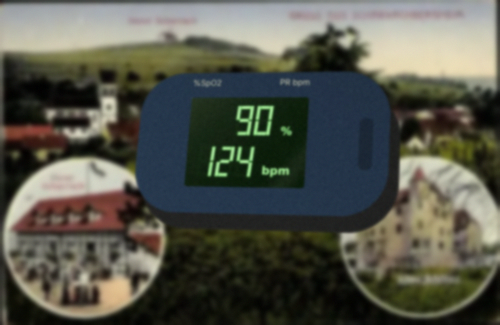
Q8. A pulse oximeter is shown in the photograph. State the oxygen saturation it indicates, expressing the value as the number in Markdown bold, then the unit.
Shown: **90** %
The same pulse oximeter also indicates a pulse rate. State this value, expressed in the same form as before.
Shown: **124** bpm
